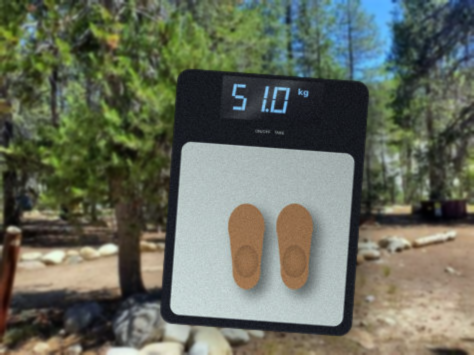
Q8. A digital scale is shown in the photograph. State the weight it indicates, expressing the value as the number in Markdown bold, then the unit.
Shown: **51.0** kg
